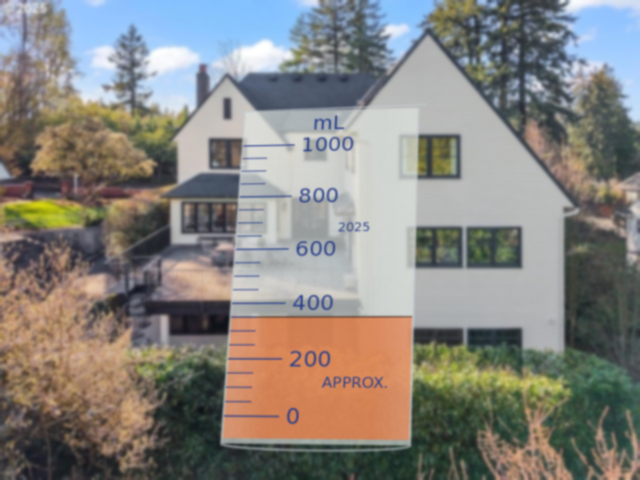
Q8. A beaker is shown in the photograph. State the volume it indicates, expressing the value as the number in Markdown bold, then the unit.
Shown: **350** mL
